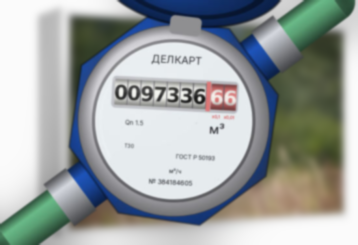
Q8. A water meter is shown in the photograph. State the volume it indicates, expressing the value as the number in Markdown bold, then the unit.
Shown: **97336.66** m³
